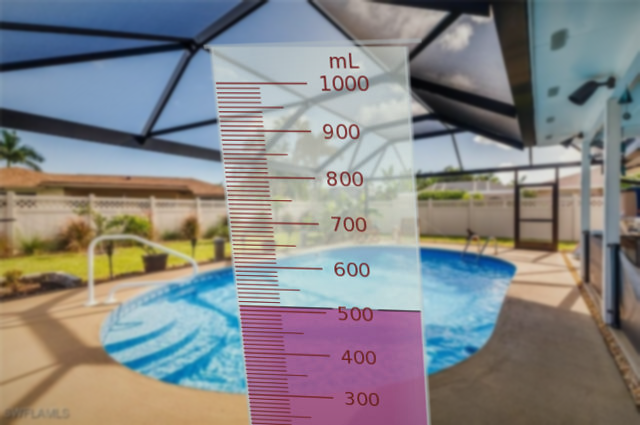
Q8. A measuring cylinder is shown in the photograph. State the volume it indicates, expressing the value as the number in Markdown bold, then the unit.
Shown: **510** mL
